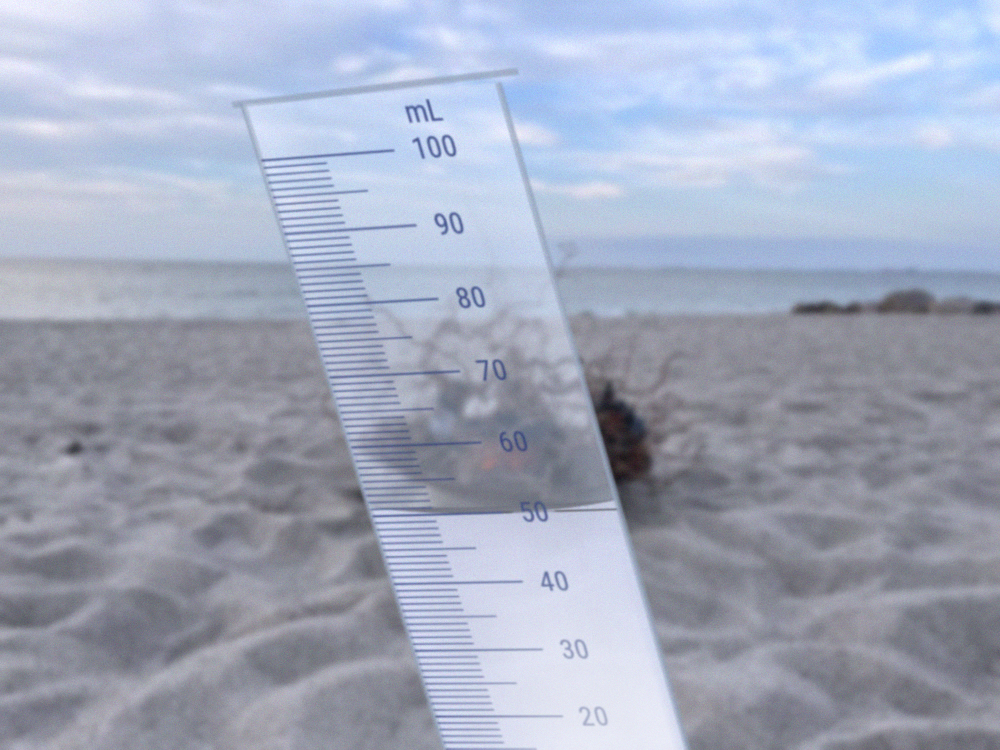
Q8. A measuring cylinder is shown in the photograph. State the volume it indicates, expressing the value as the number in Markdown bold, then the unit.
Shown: **50** mL
